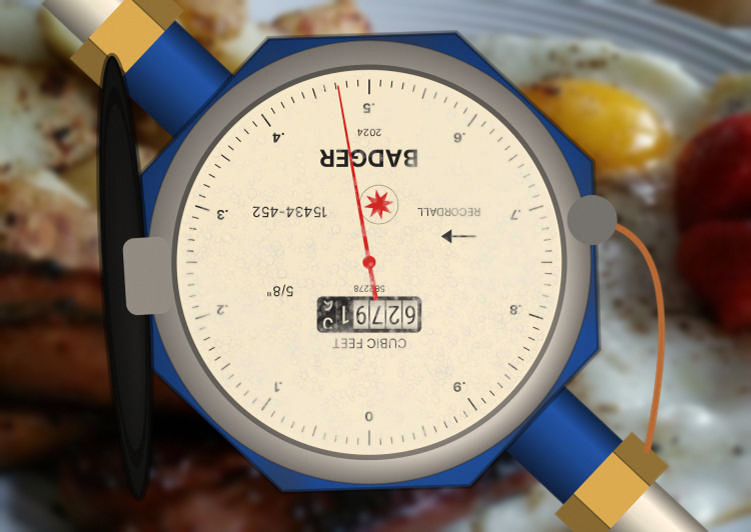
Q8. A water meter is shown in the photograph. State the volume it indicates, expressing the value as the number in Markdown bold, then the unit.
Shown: **627915.47** ft³
